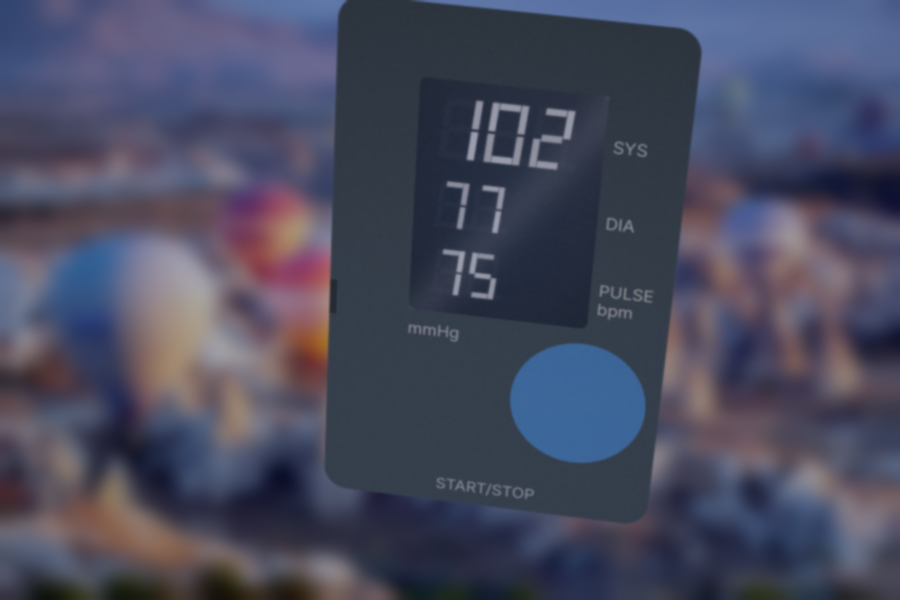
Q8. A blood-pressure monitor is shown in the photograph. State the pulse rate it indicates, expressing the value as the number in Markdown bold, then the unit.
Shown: **75** bpm
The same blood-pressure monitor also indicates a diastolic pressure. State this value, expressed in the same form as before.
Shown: **77** mmHg
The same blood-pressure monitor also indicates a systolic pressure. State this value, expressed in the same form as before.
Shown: **102** mmHg
